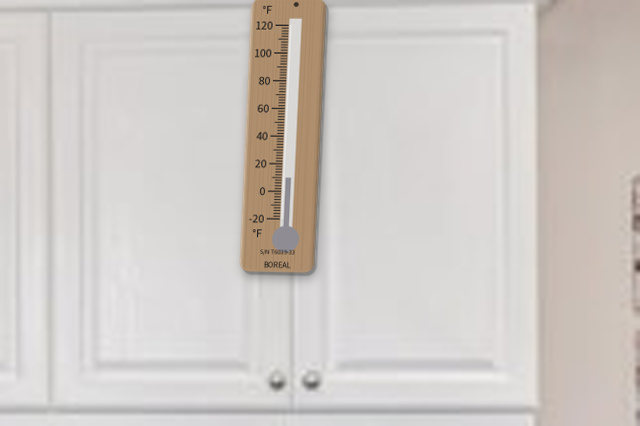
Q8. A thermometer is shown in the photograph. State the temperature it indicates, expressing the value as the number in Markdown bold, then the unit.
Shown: **10** °F
